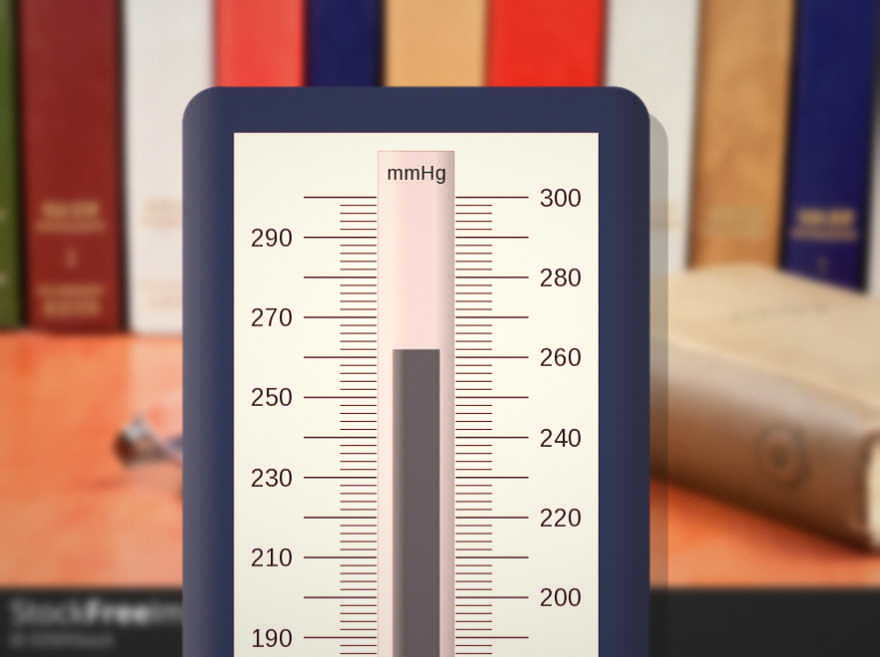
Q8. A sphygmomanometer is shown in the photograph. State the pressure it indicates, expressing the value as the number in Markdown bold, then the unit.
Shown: **262** mmHg
